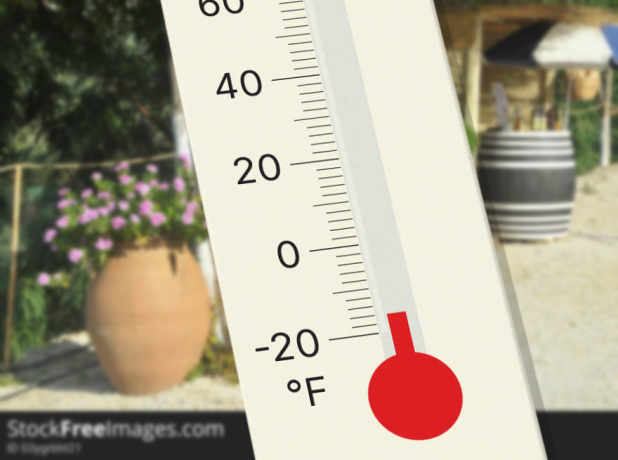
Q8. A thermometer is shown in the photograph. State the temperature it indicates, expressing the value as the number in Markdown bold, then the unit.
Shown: **-16** °F
